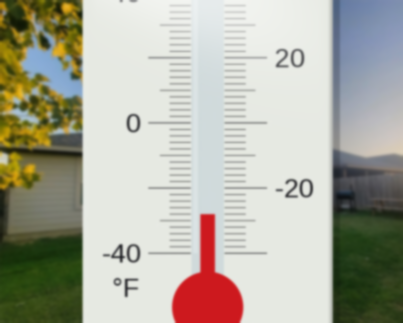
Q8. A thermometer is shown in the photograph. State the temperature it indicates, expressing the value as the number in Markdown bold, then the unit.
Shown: **-28** °F
